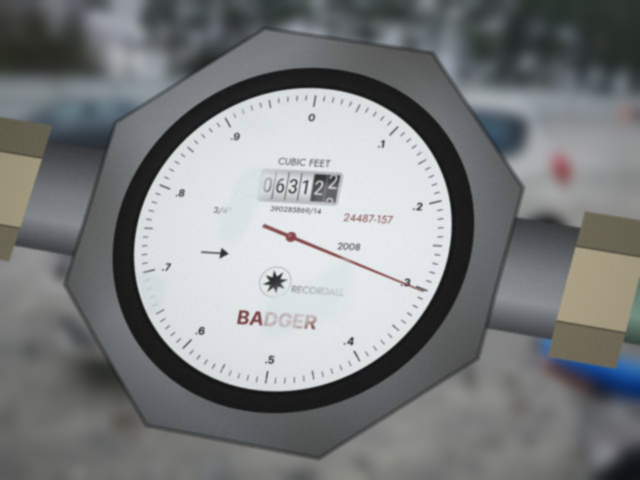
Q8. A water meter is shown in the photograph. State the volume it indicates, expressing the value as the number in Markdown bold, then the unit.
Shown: **63122.30** ft³
